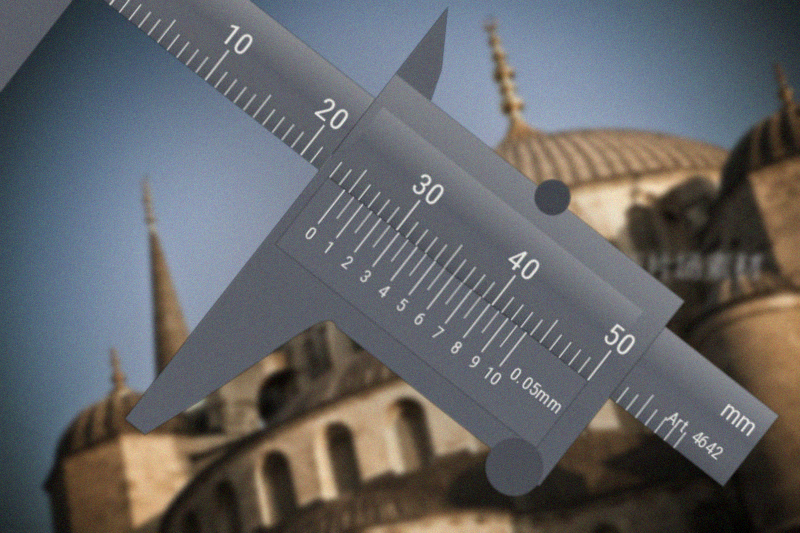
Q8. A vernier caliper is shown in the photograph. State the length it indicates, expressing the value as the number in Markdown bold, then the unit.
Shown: **24.6** mm
